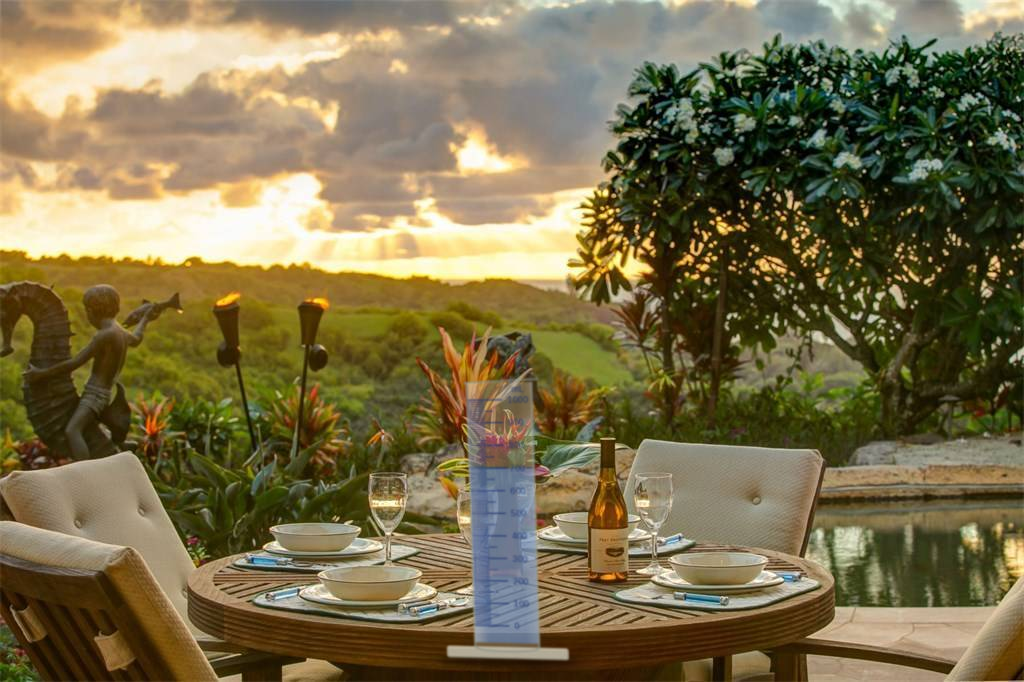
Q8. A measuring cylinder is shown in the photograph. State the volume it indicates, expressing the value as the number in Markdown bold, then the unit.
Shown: **700** mL
